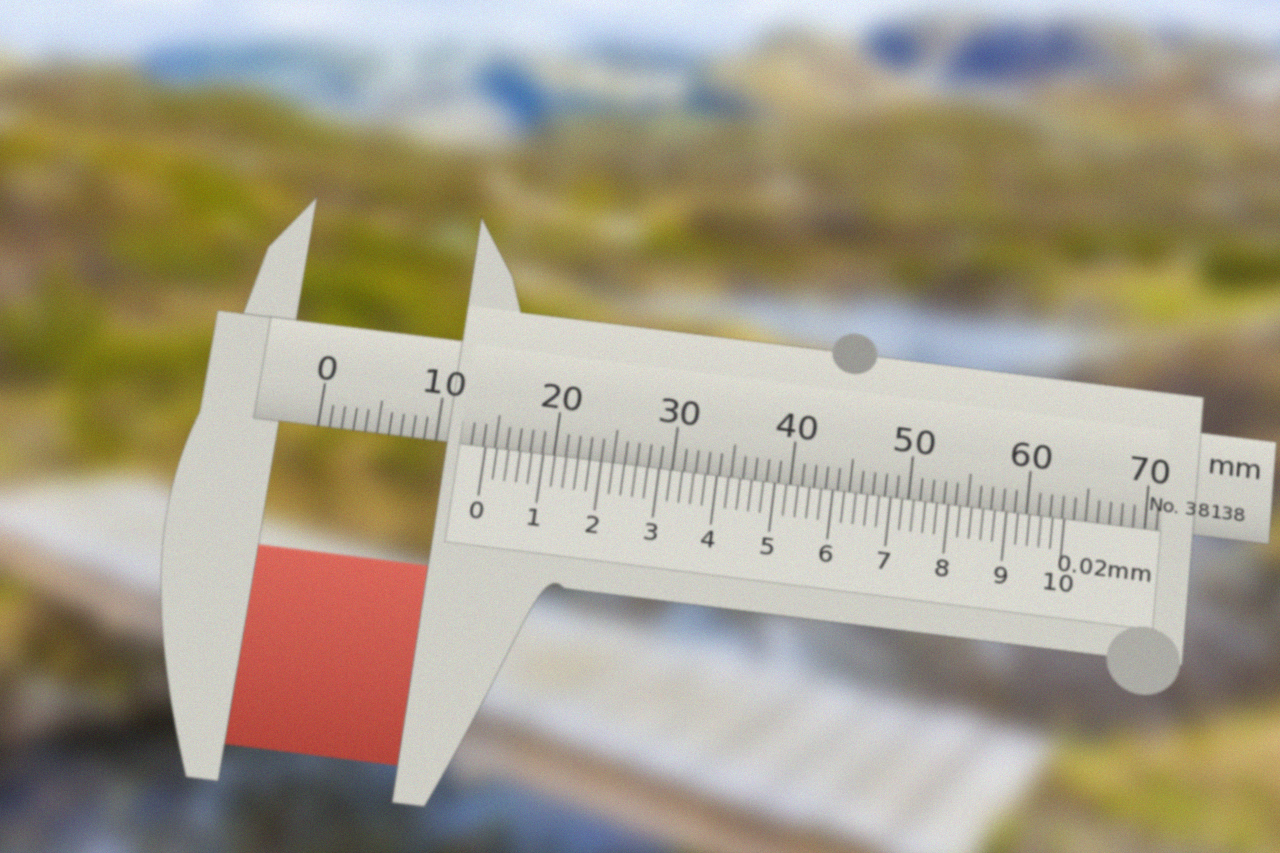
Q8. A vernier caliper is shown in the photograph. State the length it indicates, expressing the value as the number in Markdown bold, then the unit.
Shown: **14.2** mm
